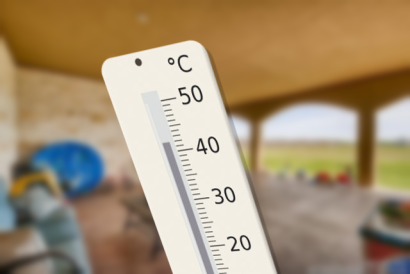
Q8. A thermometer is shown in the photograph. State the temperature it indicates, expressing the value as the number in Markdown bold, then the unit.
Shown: **42** °C
